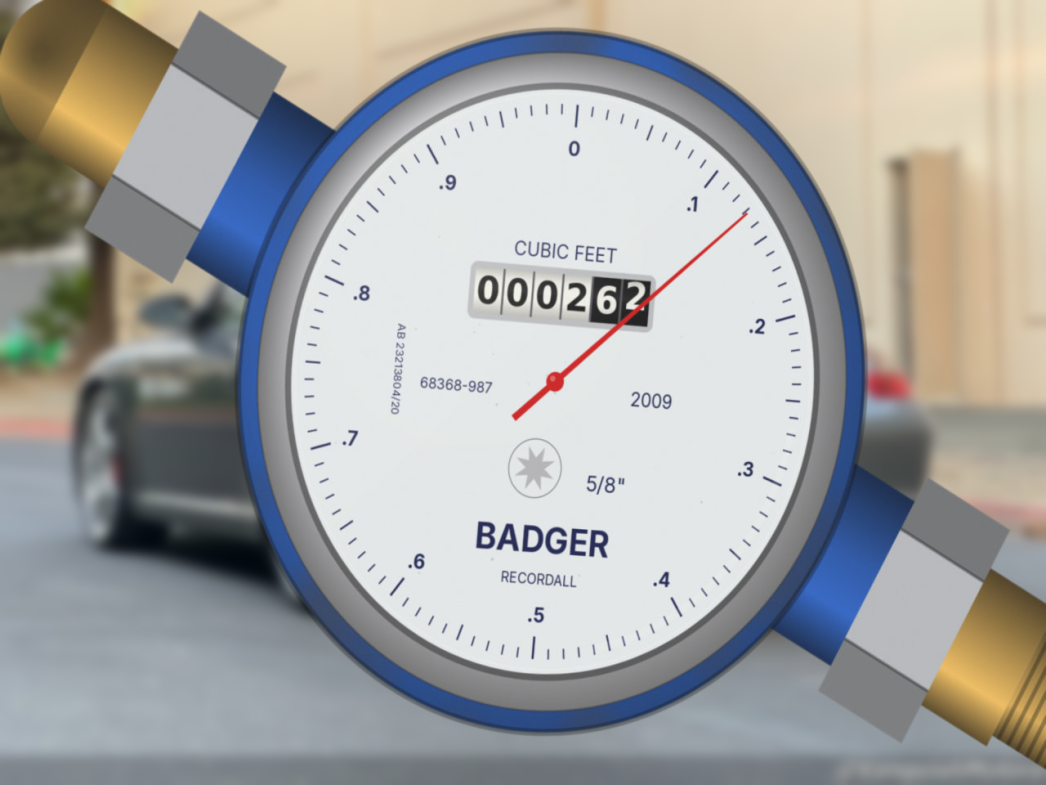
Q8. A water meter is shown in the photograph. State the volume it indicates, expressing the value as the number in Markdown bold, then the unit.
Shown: **262.13** ft³
